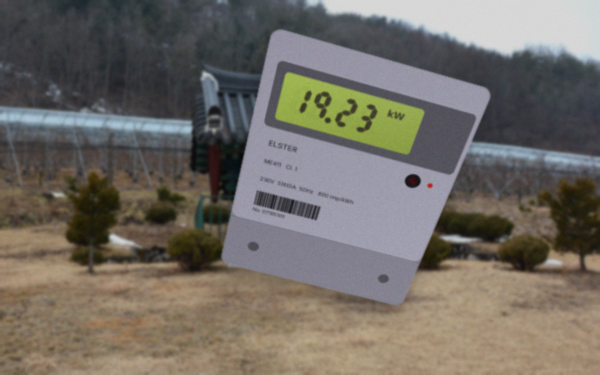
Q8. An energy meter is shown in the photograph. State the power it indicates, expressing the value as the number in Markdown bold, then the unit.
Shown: **19.23** kW
